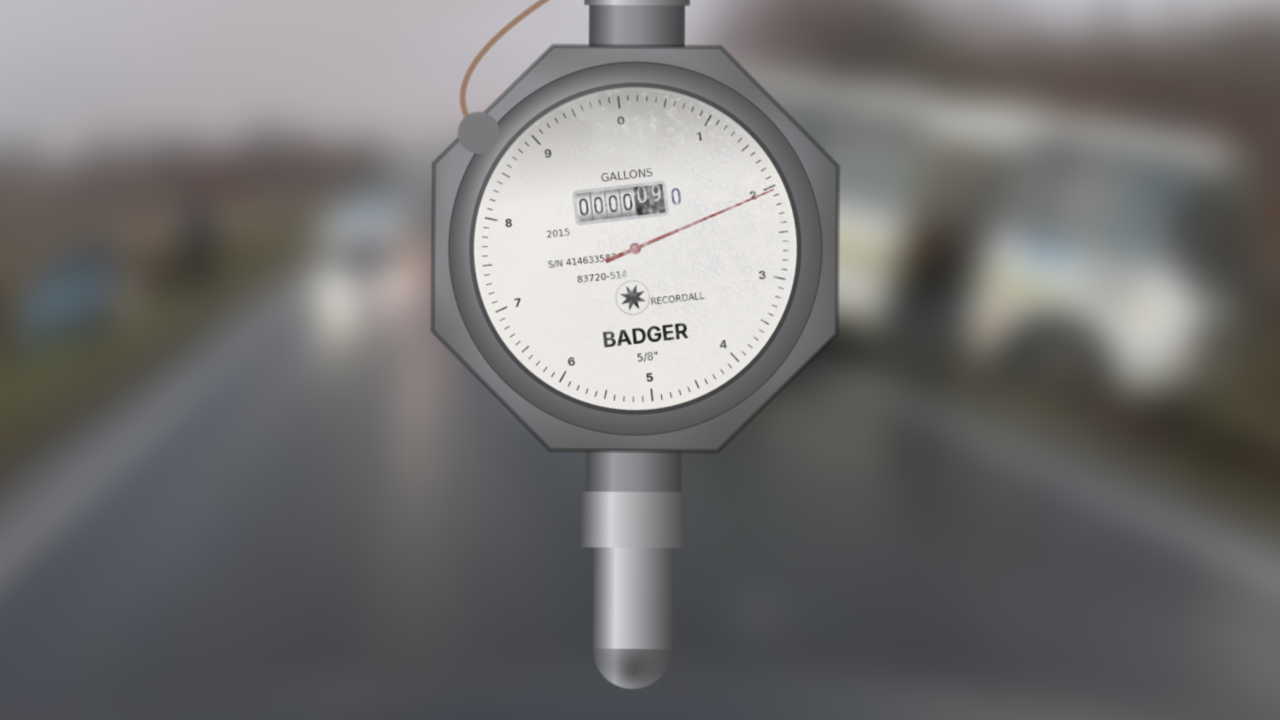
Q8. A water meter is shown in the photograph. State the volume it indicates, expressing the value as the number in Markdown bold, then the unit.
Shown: **92.0** gal
